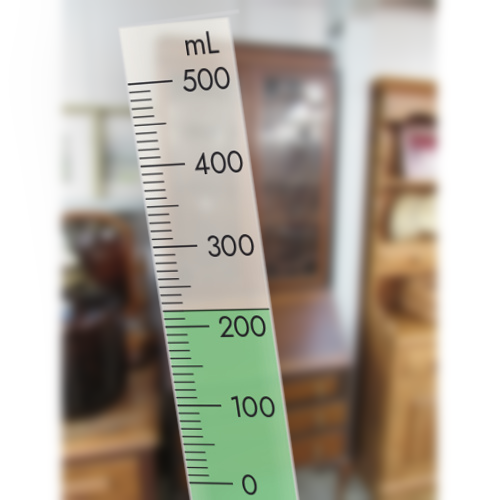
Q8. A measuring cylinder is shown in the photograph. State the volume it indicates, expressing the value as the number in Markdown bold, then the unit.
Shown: **220** mL
